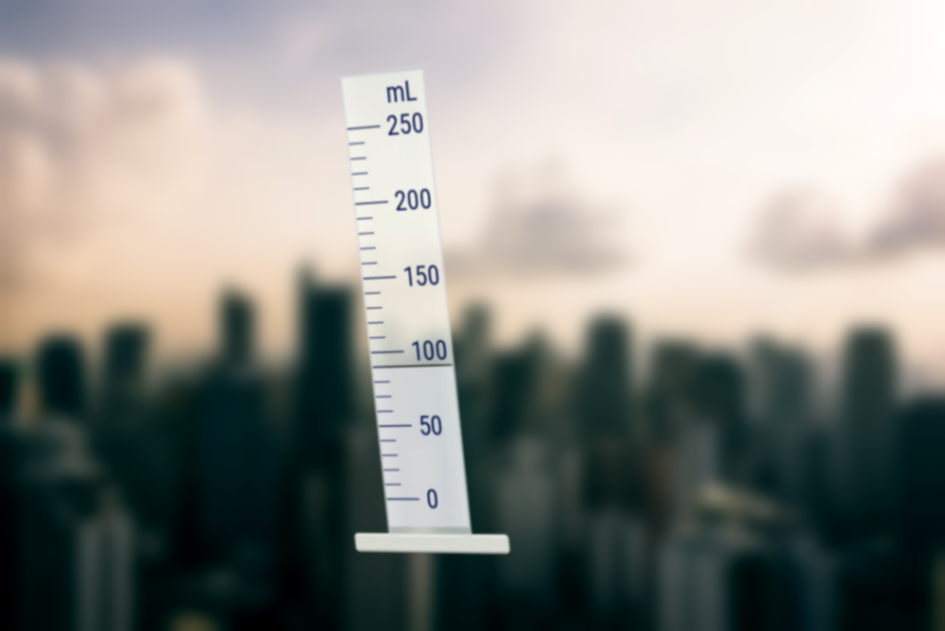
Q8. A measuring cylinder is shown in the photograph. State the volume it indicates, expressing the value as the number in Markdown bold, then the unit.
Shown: **90** mL
